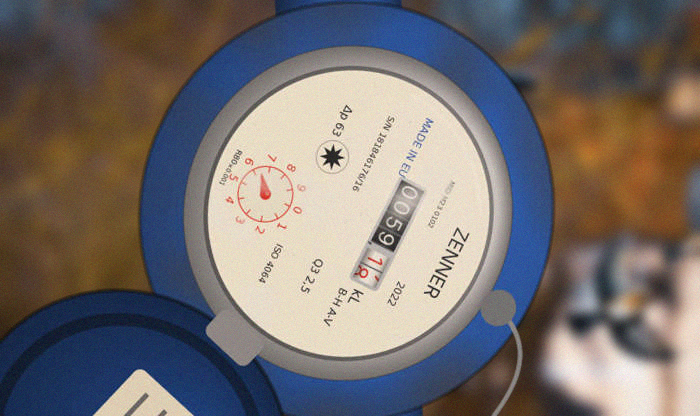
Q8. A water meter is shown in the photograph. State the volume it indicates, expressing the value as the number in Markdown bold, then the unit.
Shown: **59.176** kL
